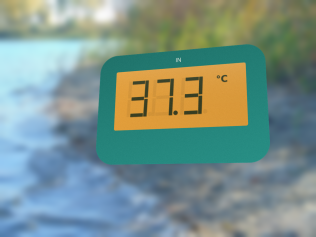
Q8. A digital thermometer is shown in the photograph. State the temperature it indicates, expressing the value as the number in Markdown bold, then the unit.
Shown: **37.3** °C
